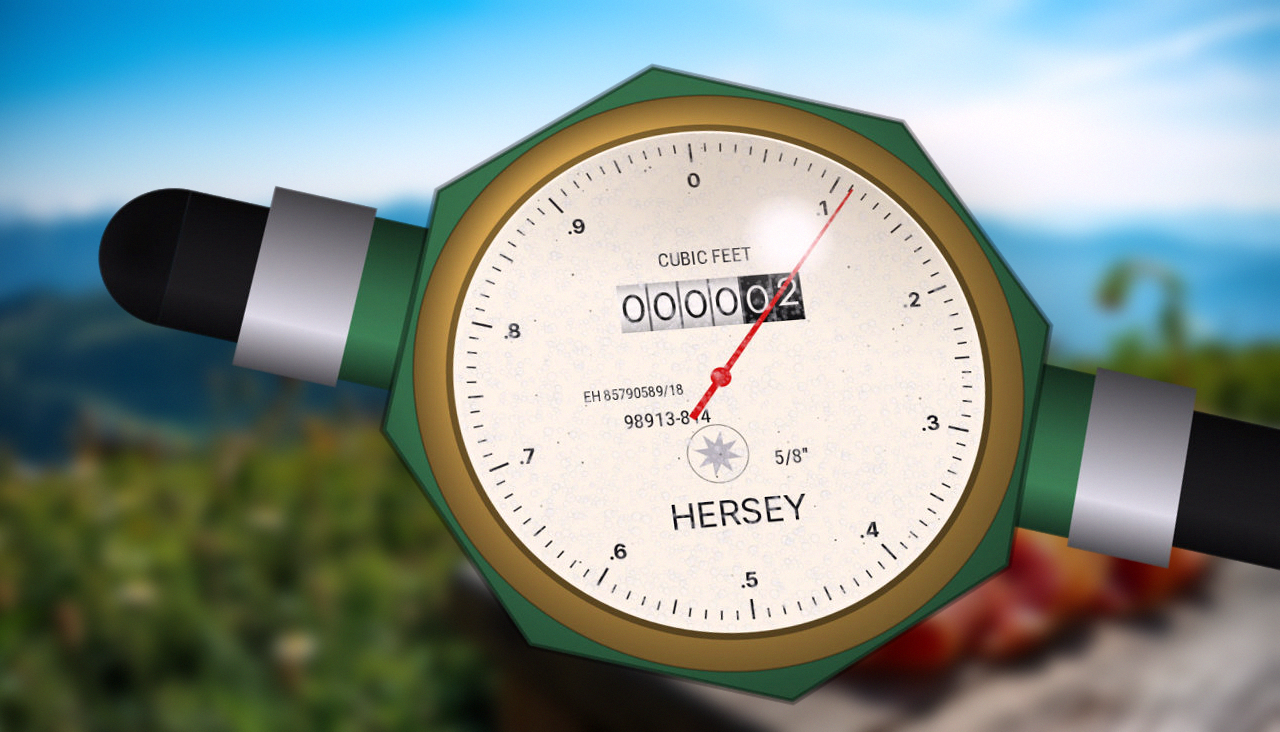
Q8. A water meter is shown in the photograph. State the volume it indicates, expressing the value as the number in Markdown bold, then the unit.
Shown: **2.11** ft³
